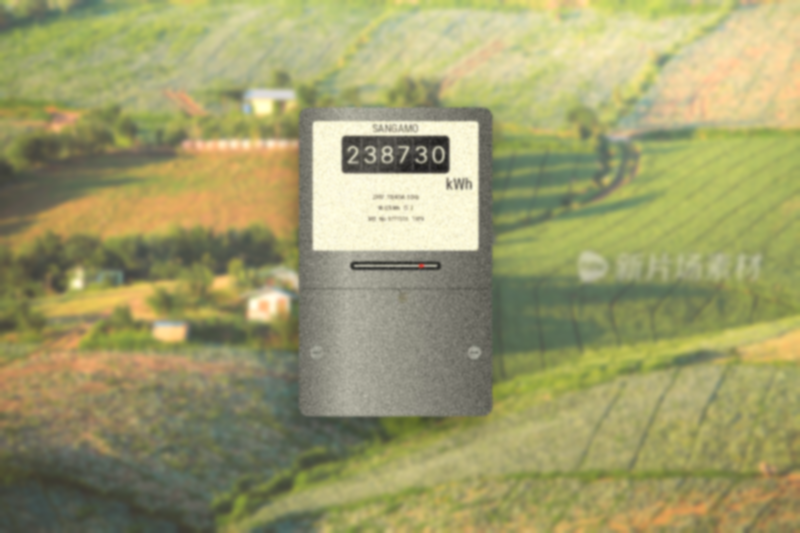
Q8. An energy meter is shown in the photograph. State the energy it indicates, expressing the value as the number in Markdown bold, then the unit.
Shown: **238730** kWh
